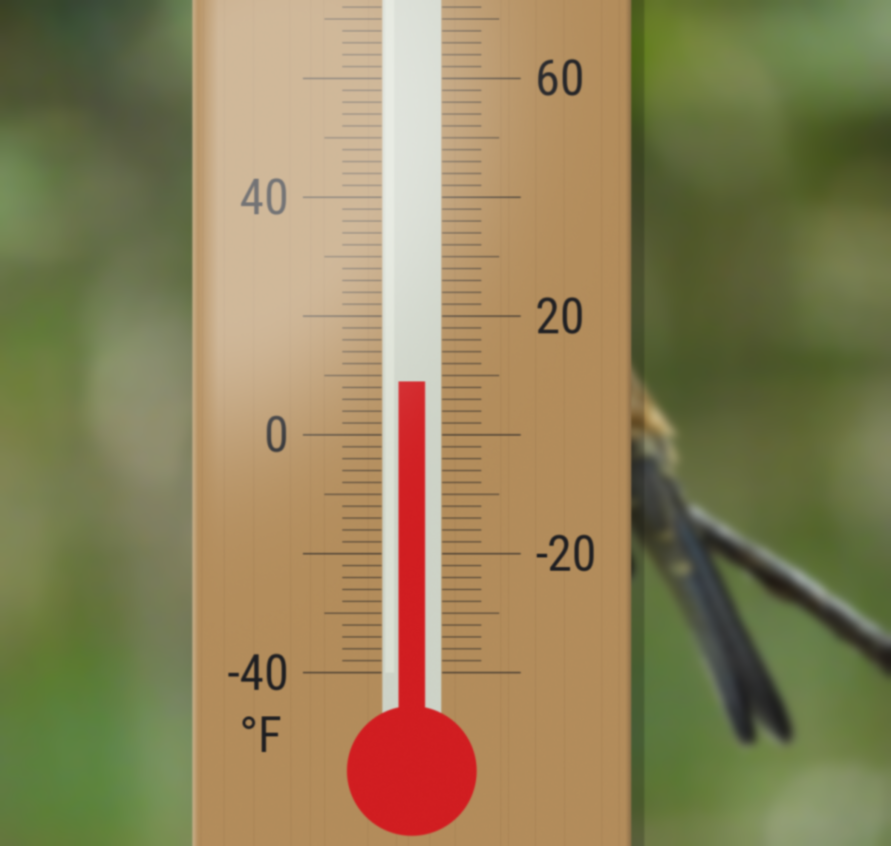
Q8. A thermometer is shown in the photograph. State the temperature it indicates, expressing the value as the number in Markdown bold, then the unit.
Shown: **9** °F
